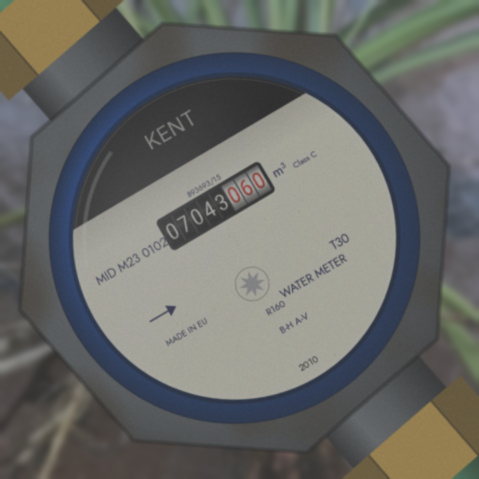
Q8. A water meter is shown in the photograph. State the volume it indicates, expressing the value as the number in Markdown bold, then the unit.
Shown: **7043.060** m³
